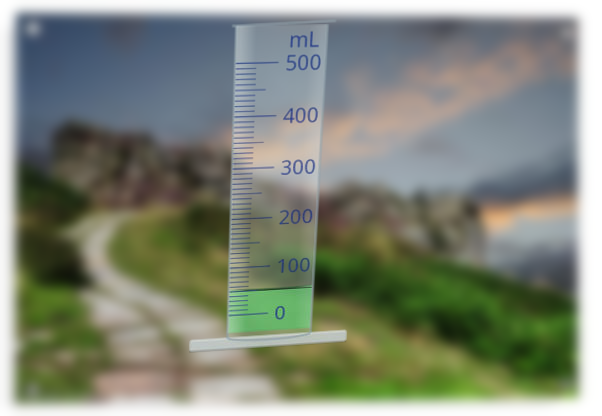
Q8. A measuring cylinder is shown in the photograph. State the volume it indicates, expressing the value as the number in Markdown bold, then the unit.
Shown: **50** mL
